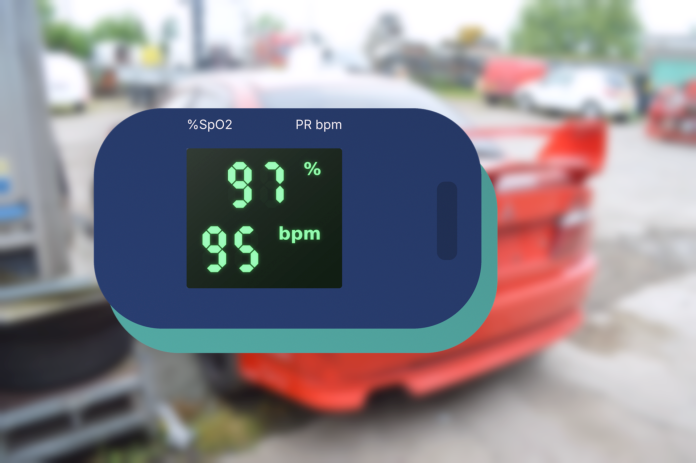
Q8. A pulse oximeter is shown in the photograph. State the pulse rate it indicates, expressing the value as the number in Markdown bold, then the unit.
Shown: **95** bpm
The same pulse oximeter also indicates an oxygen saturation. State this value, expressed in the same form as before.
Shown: **97** %
